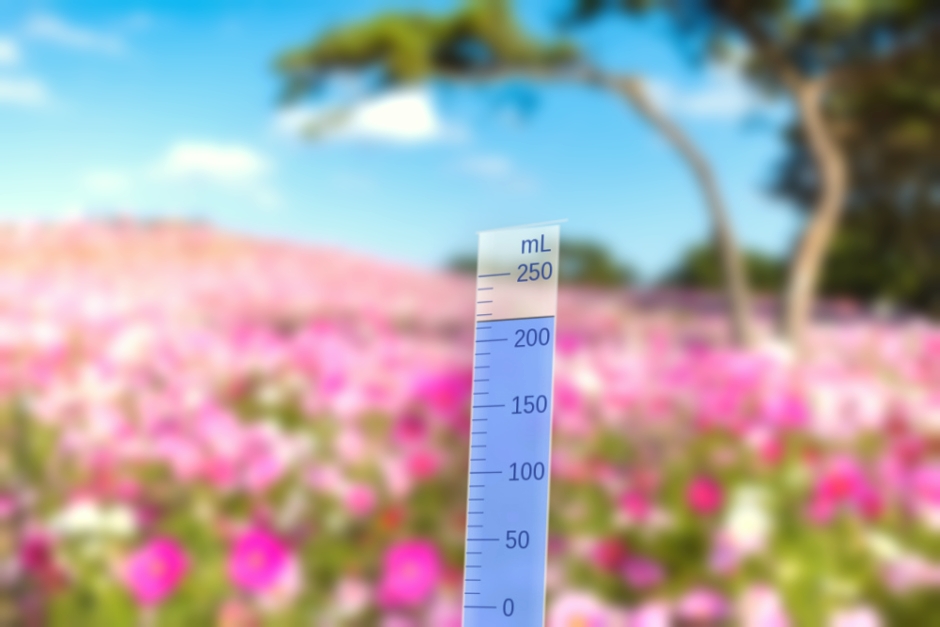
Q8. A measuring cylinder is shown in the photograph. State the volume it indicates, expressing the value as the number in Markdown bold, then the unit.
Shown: **215** mL
